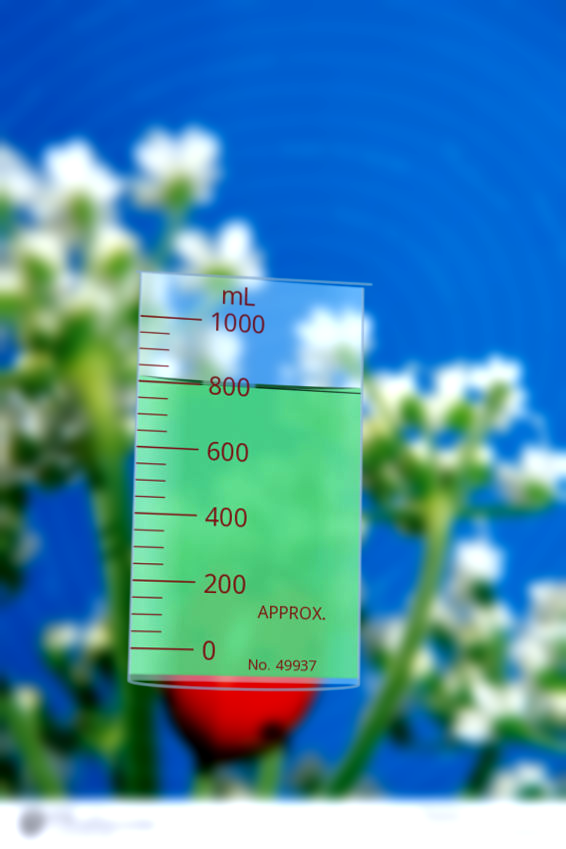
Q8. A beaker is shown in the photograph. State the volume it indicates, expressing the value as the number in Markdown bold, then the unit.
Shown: **800** mL
